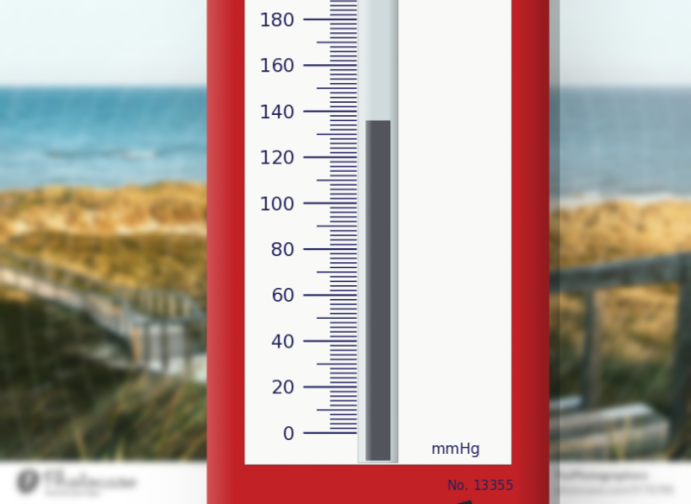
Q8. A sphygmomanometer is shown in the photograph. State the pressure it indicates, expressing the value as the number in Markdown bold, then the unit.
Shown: **136** mmHg
